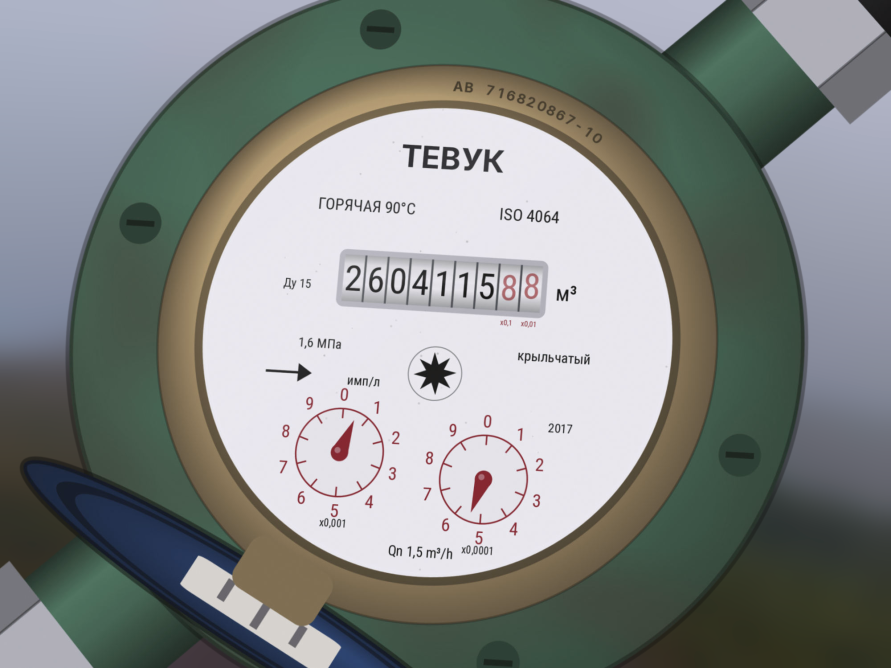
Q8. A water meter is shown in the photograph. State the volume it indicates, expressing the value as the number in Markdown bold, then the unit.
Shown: **2604115.8805** m³
